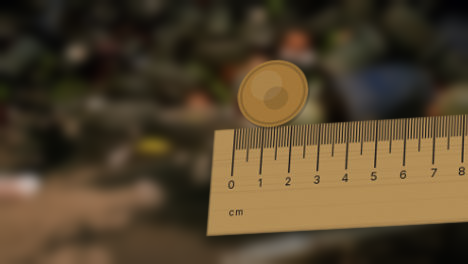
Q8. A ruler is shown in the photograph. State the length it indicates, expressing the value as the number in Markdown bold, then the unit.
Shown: **2.5** cm
